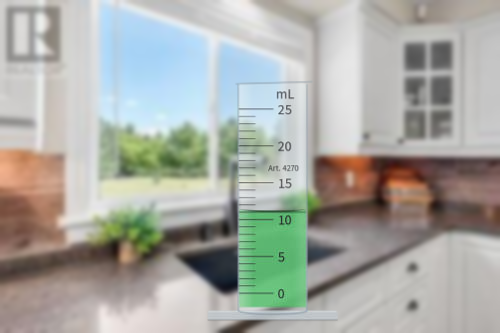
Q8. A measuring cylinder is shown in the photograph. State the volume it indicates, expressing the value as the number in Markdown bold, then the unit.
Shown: **11** mL
